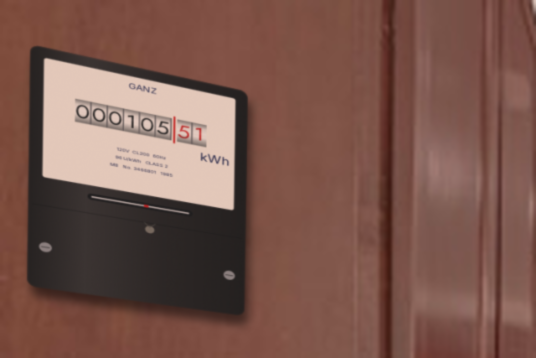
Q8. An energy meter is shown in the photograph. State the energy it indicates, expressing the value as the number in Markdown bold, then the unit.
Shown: **105.51** kWh
